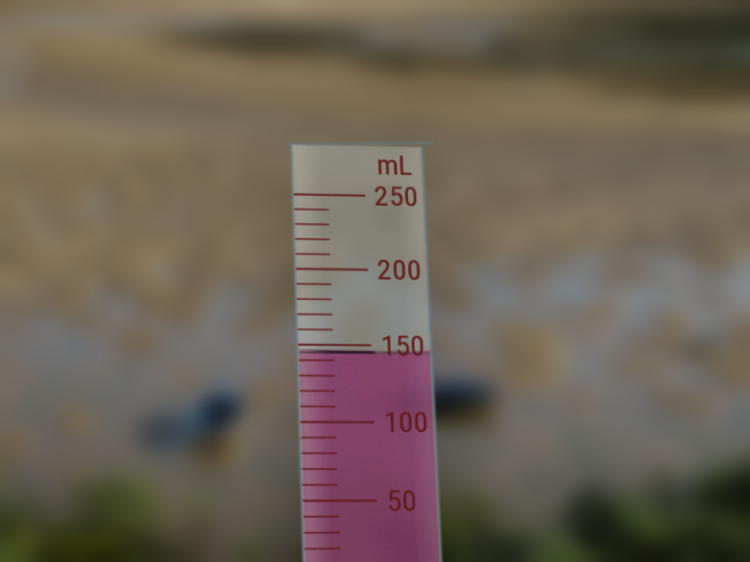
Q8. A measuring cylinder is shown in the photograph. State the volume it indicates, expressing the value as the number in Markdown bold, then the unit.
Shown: **145** mL
